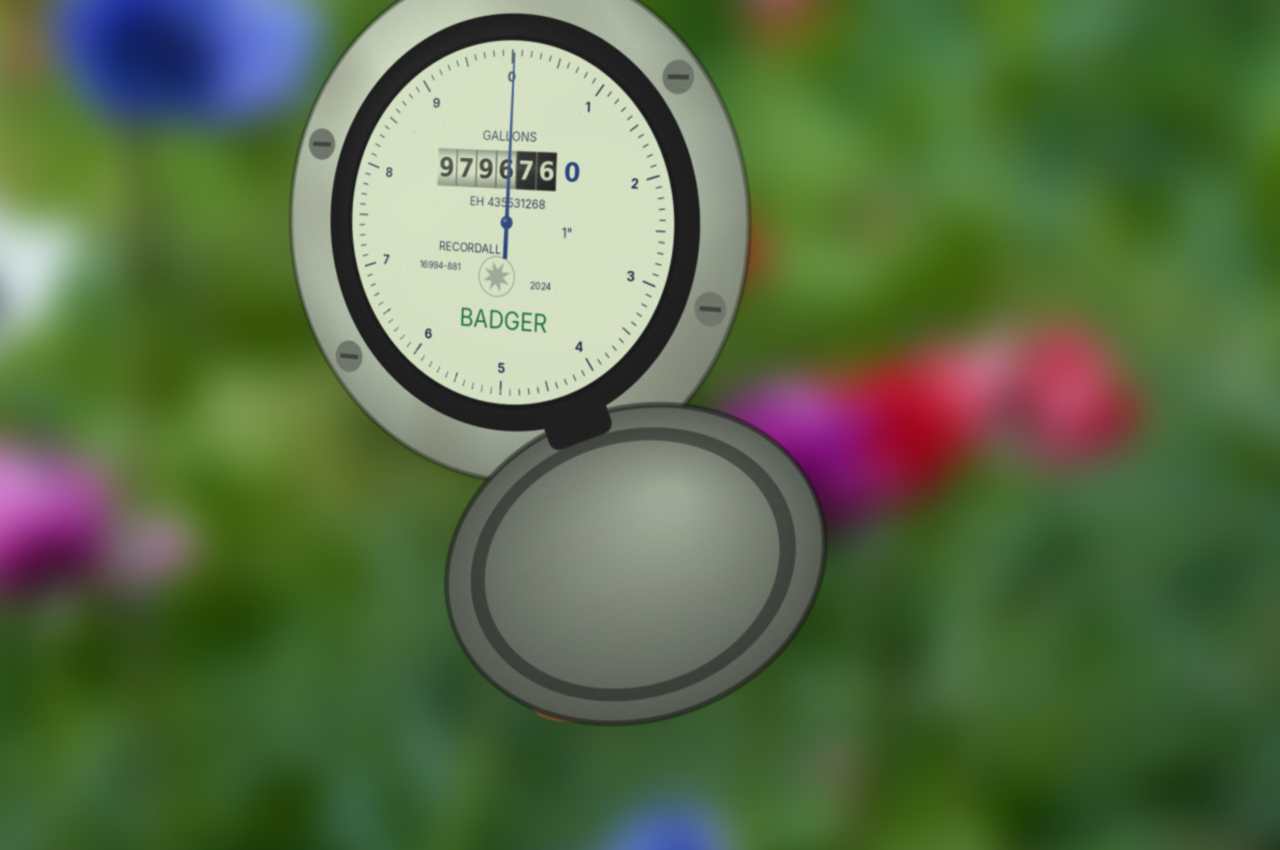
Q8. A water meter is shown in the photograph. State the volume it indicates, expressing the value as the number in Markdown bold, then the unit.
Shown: **9796760.0** gal
